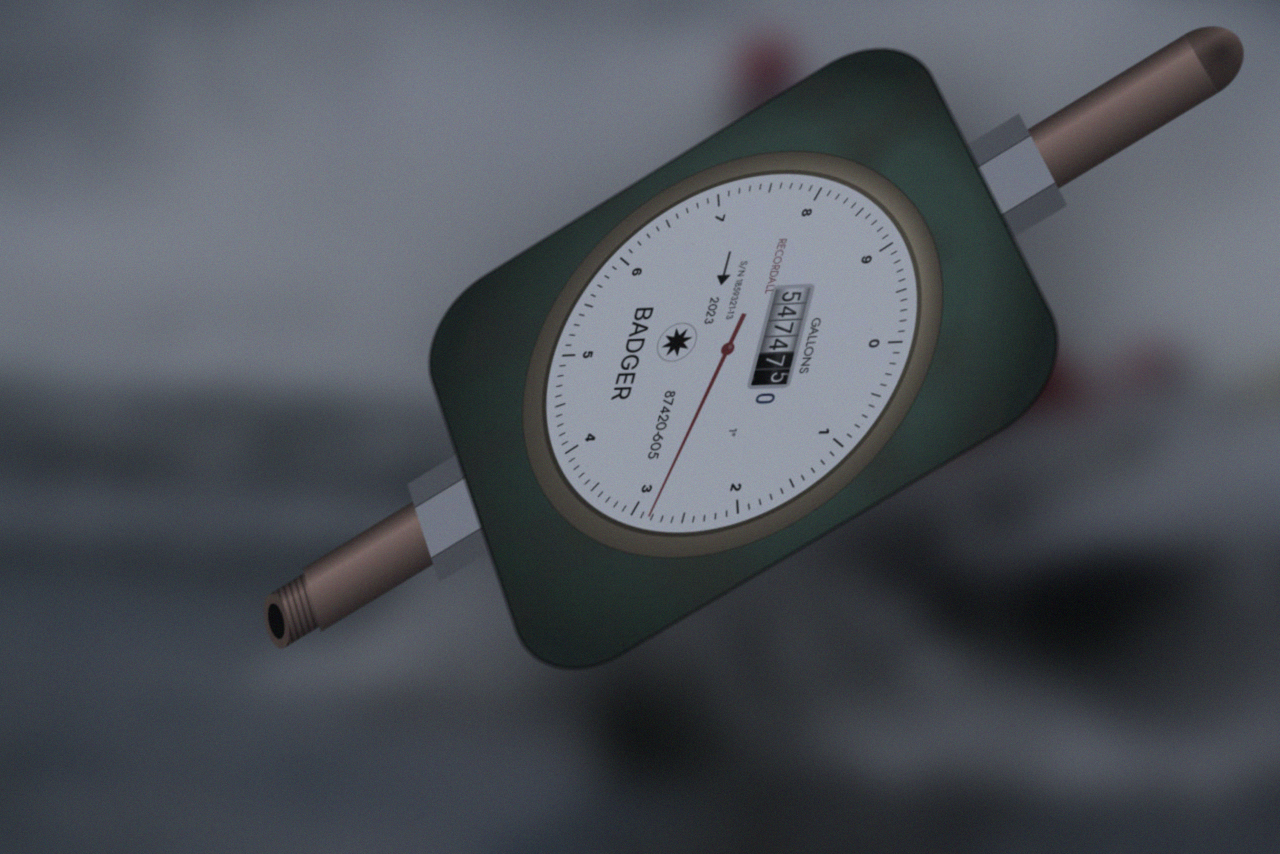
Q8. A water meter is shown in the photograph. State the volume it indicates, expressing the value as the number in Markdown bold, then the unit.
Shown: **5474752.8** gal
